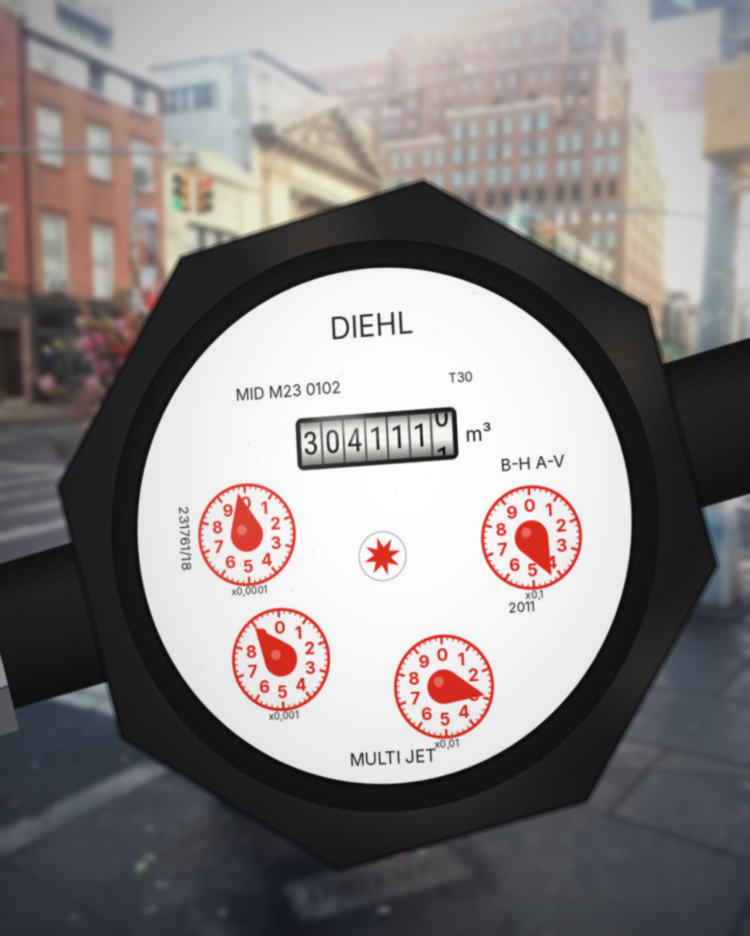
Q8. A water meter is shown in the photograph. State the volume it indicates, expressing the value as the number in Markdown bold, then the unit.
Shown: **3041110.4289** m³
